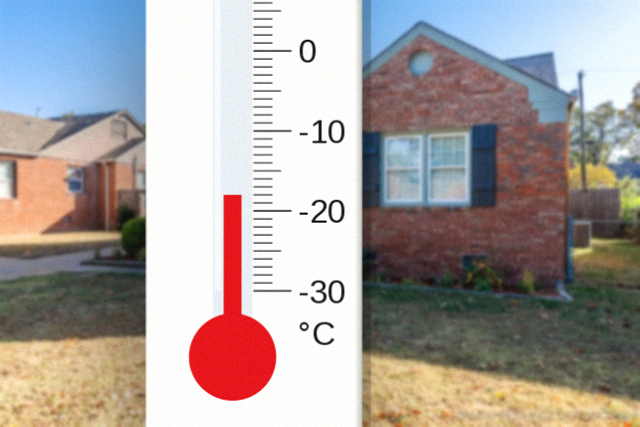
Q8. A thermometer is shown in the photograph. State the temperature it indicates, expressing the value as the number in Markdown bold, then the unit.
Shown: **-18** °C
